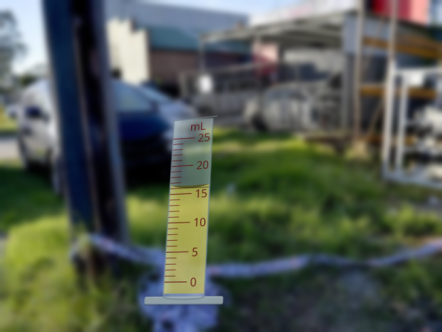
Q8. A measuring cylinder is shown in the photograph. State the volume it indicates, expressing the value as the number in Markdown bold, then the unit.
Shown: **16** mL
